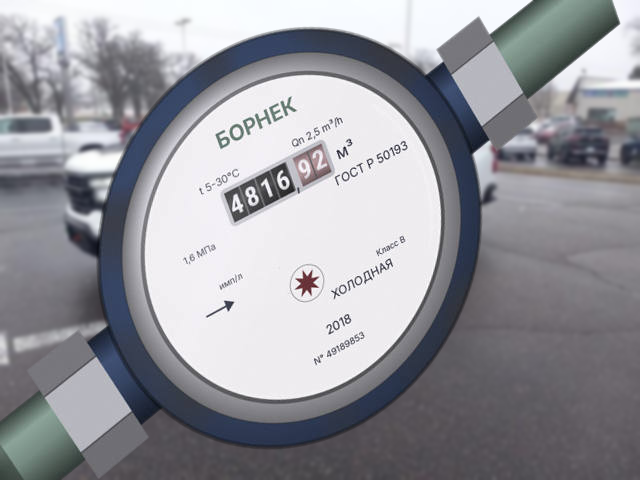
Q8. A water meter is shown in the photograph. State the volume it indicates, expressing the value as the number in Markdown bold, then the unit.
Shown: **4816.92** m³
